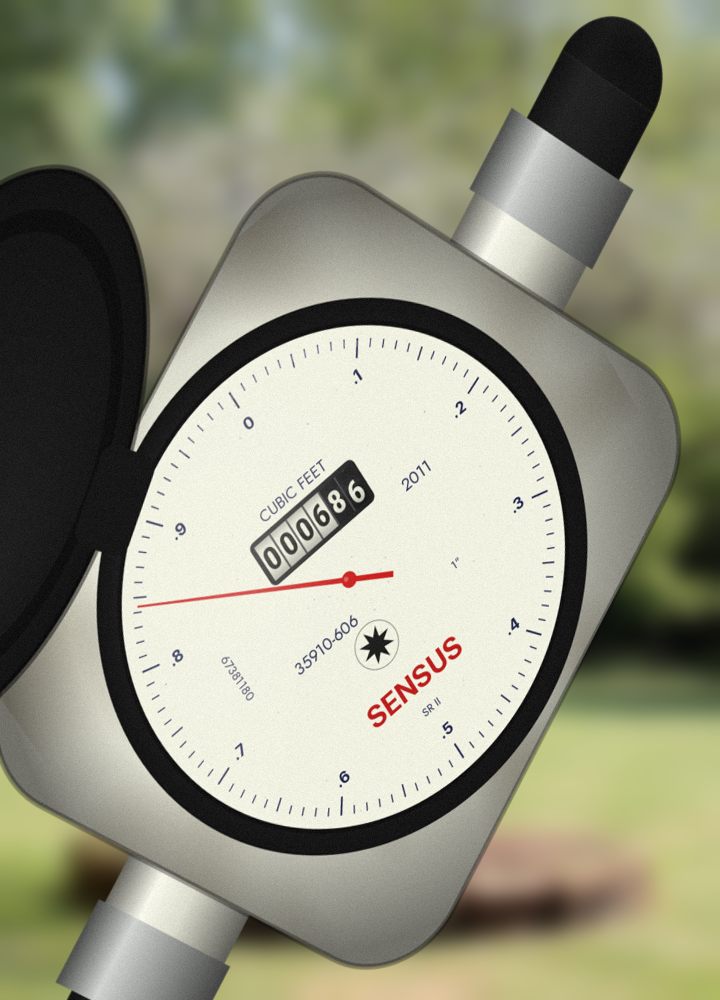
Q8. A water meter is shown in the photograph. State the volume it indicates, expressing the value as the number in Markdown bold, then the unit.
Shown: **685.84** ft³
